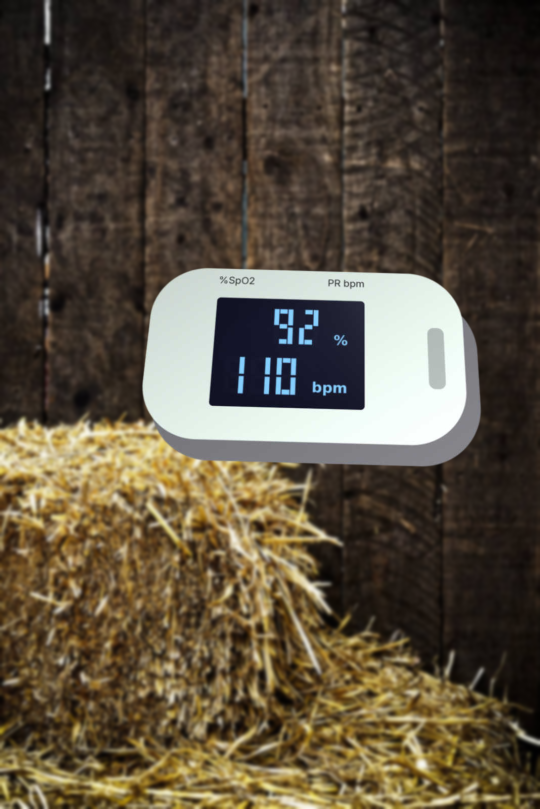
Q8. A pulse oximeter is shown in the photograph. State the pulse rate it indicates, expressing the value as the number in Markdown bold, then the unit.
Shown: **110** bpm
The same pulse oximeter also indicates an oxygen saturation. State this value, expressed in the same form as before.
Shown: **92** %
